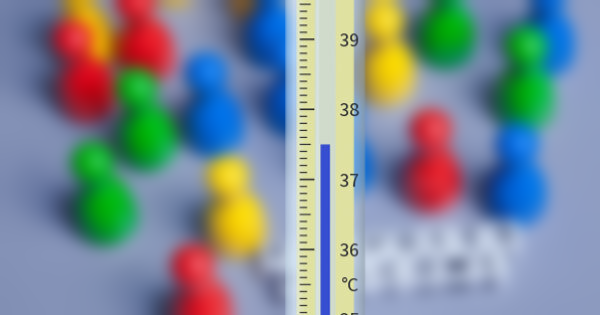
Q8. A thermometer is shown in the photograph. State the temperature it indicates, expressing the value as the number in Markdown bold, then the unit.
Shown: **37.5** °C
